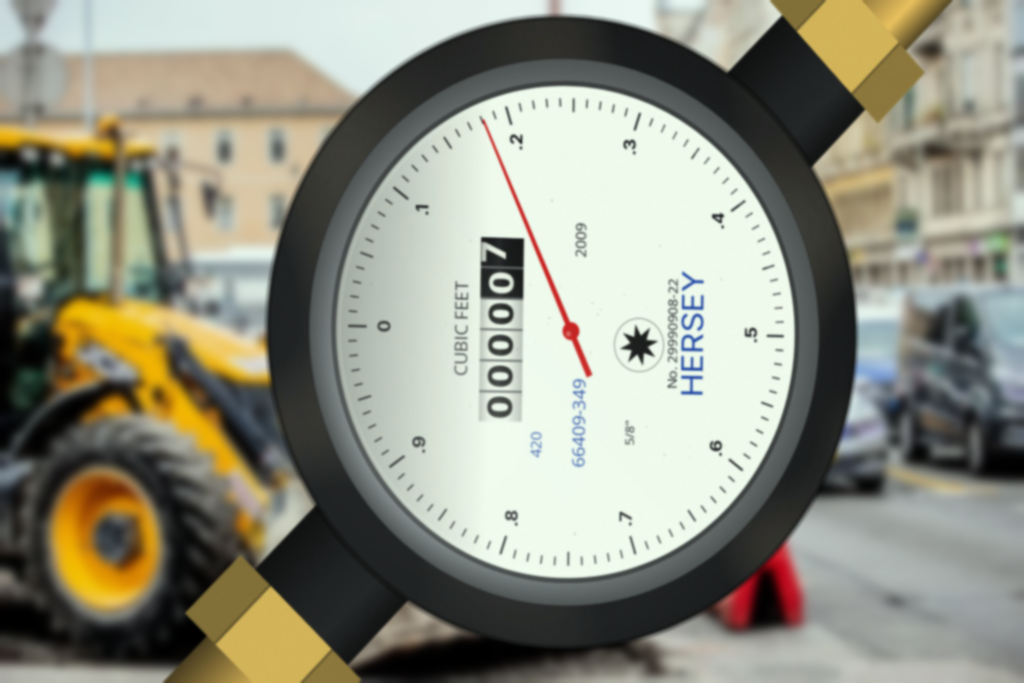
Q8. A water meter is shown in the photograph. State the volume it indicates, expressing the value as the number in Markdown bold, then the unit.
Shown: **7.18** ft³
